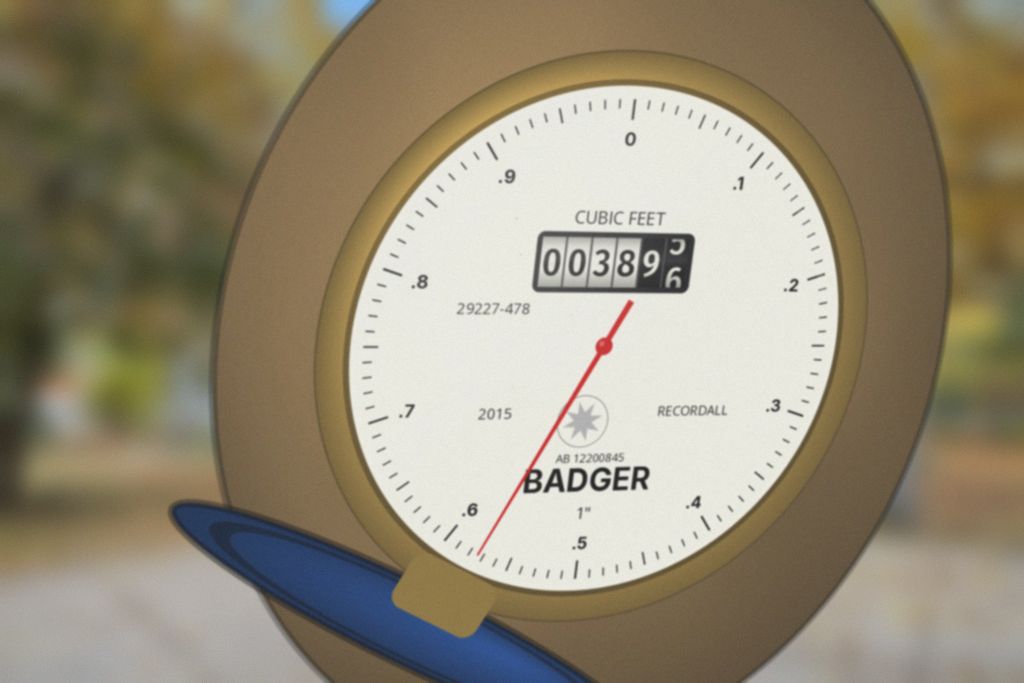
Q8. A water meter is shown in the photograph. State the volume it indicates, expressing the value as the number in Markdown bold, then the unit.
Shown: **3895.57** ft³
